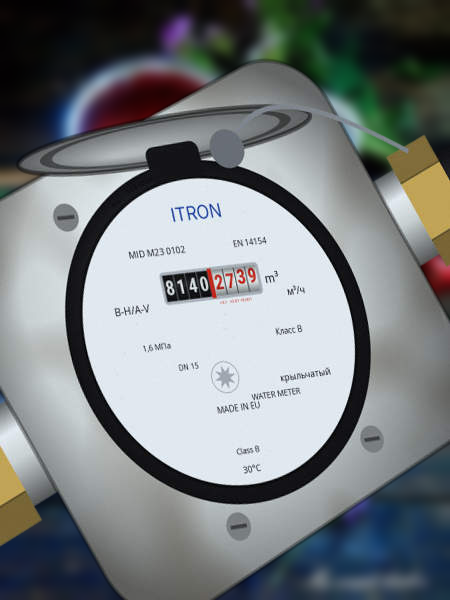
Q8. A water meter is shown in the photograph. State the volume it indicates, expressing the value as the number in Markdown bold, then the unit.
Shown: **8140.2739** m³
